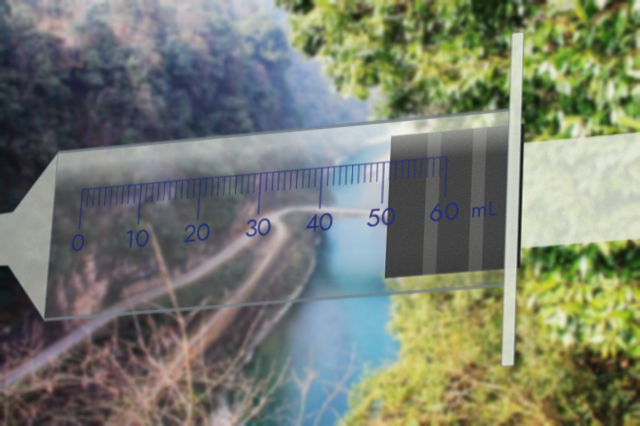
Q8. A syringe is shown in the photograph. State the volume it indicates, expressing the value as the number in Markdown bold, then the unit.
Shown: **51** mL
